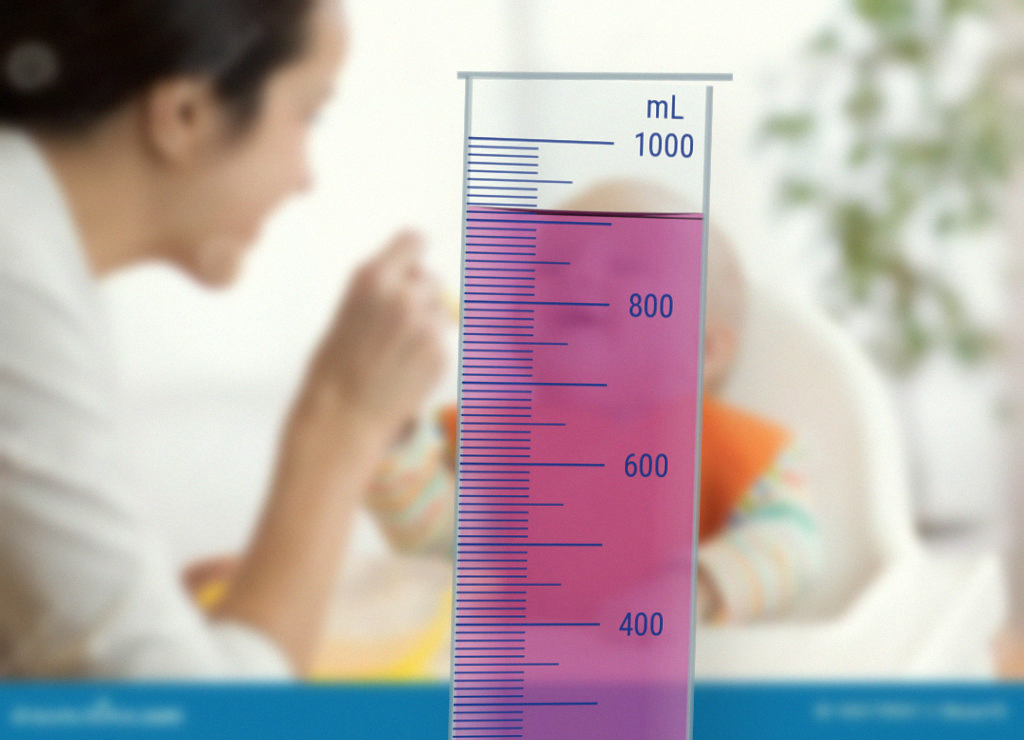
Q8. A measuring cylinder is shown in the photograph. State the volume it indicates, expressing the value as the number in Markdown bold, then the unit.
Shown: **910** mL
